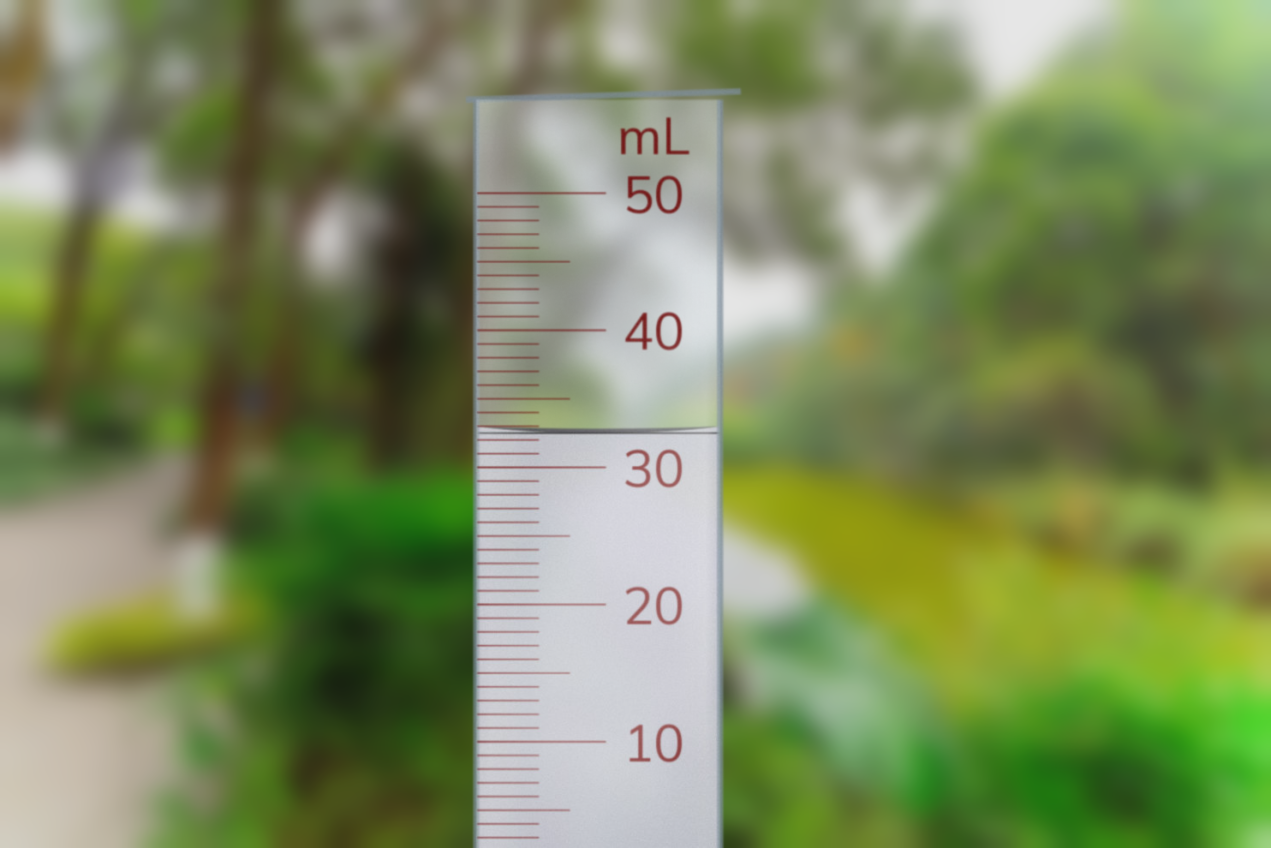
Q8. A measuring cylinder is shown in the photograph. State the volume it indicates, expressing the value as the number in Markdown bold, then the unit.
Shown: **32.5** mL
